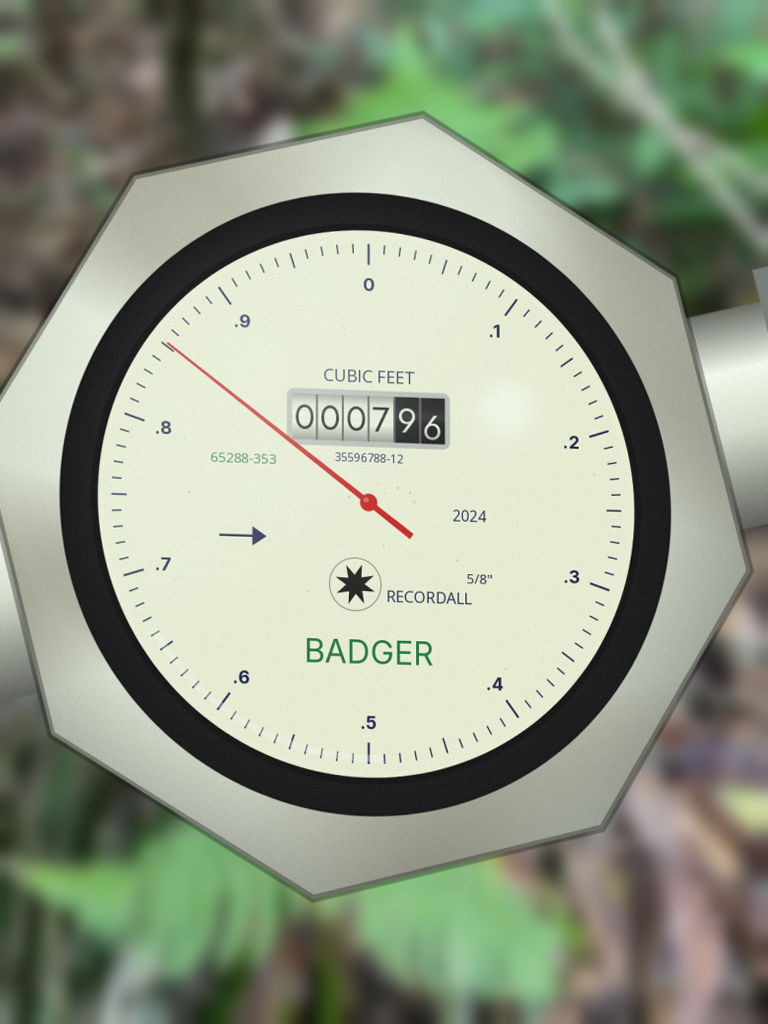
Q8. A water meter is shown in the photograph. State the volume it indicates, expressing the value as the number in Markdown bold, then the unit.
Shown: **795.85** ft³
